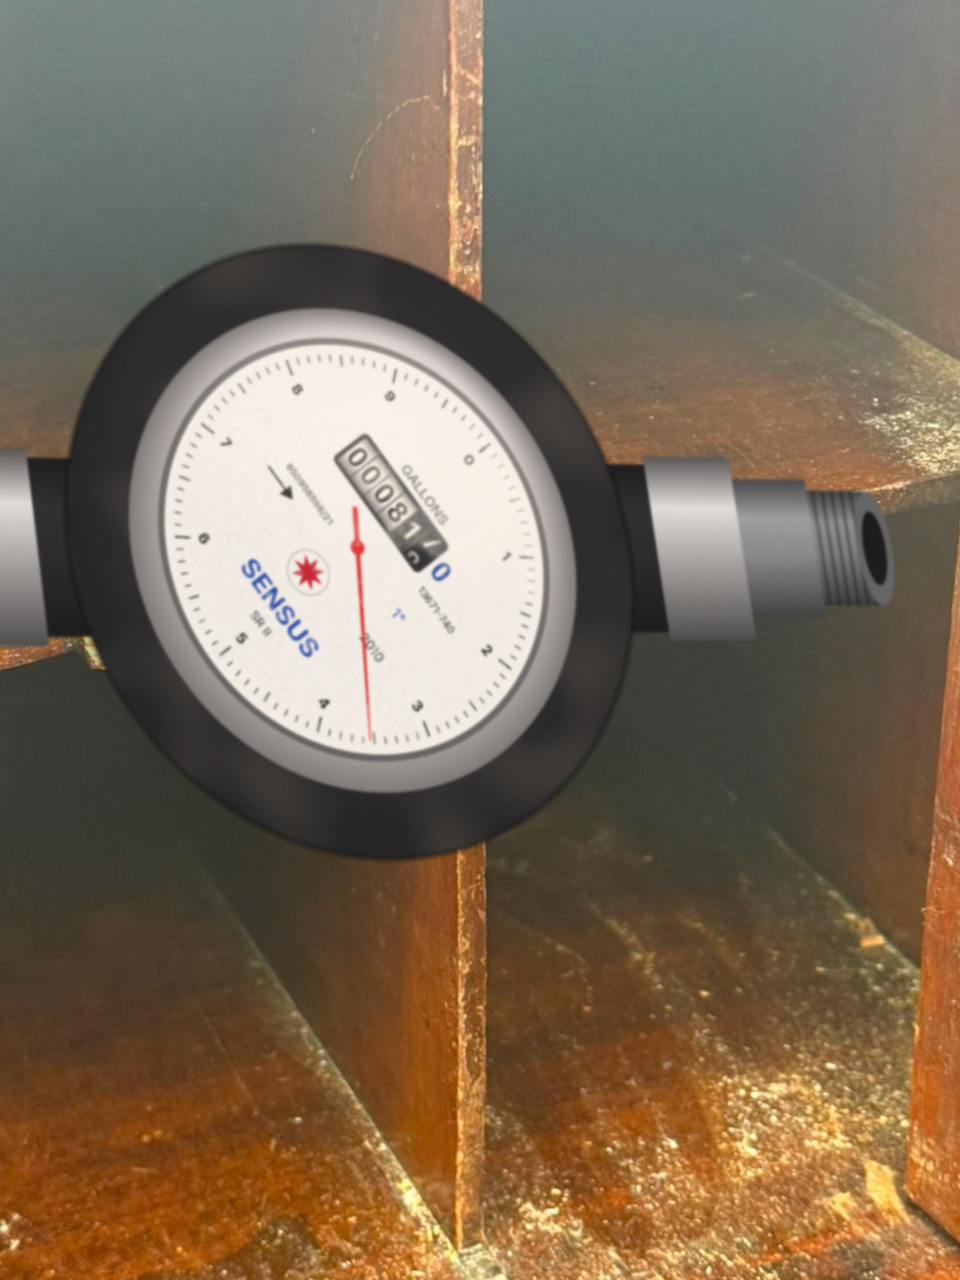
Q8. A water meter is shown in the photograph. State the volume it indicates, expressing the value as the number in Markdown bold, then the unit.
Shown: **8173.5** gal
